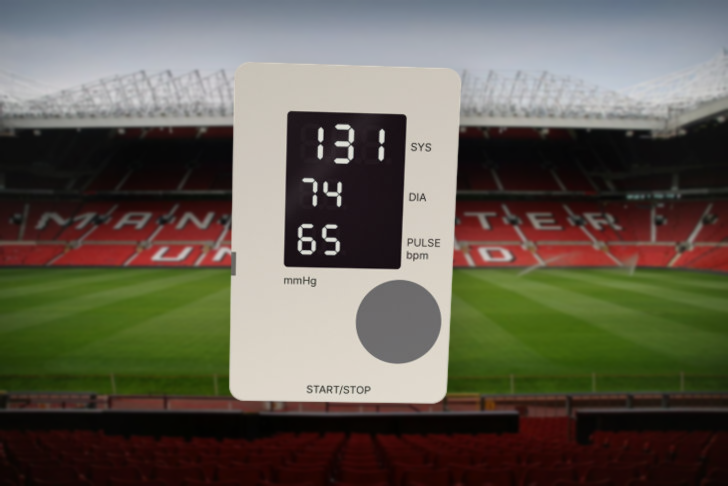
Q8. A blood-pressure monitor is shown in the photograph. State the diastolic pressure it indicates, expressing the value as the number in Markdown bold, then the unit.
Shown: **74** mmHg
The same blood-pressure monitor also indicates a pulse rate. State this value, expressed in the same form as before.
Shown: **65** bpm
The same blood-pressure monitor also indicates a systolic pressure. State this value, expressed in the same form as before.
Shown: **131** mmHg
